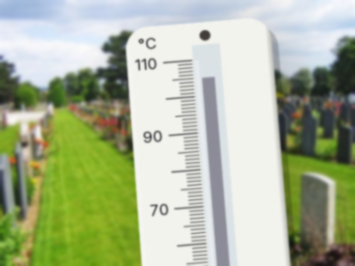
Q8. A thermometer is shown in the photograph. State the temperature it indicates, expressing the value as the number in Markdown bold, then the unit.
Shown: **105** °C
